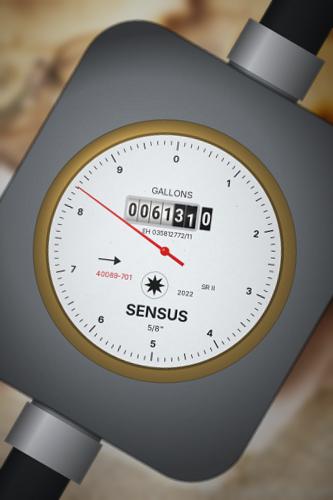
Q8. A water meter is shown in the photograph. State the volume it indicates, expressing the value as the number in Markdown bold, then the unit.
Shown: **61308.3** gal
